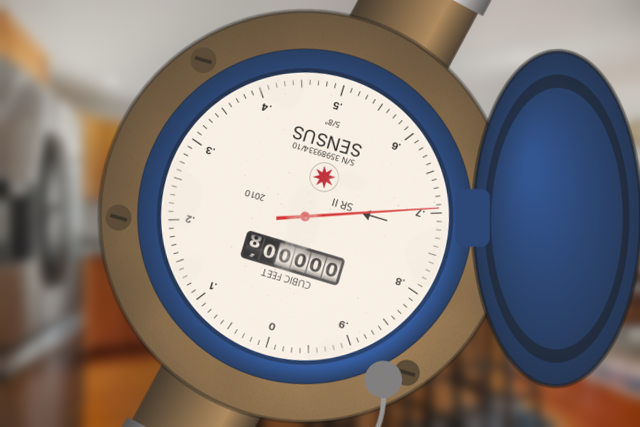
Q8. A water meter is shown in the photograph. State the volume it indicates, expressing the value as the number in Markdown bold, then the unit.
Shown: **7.69** ft³
